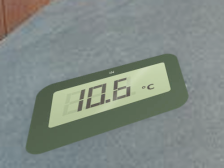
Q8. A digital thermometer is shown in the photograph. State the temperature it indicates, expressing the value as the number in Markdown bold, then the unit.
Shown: **10.6** °C
